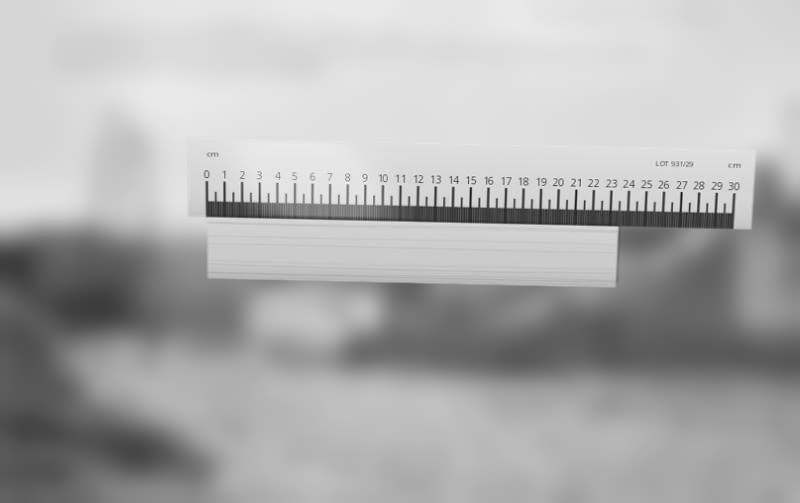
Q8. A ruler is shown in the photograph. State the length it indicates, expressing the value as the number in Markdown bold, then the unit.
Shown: **23.5** cm
